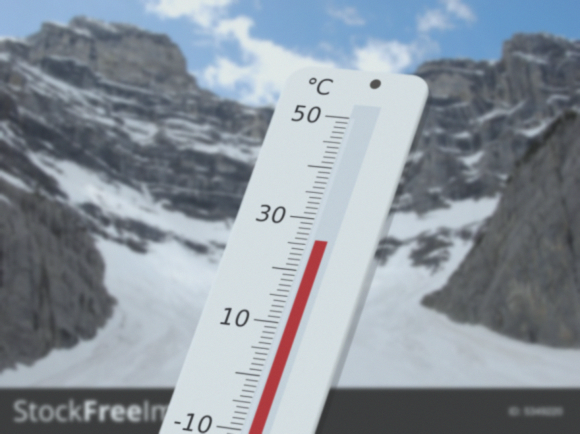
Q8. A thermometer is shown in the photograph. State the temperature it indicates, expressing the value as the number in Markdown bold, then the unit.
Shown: **26** °C
